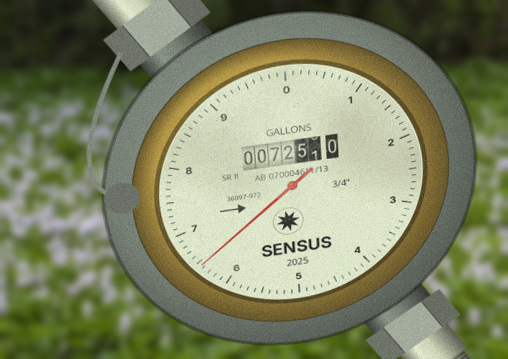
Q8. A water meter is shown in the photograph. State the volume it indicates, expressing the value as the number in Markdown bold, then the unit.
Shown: **72506.4** gal
